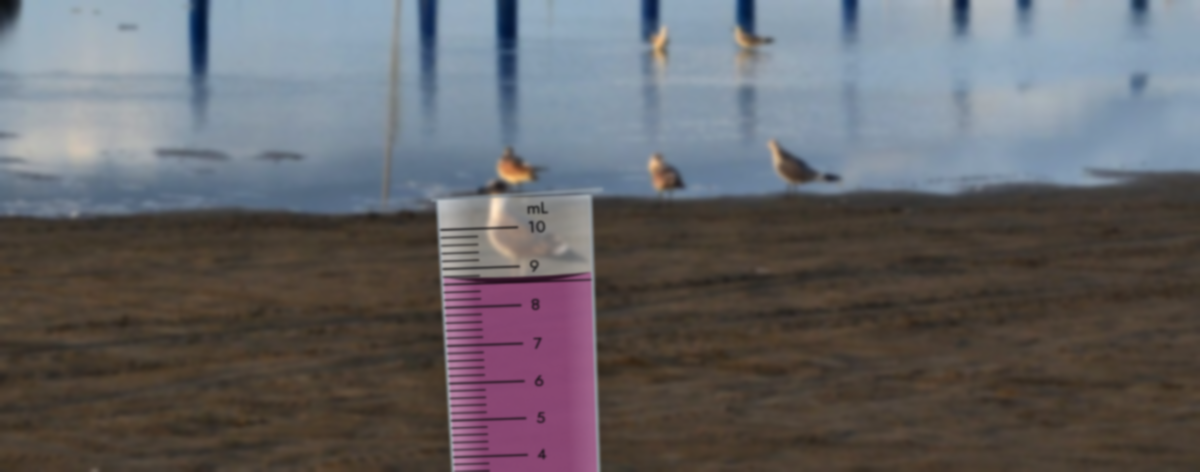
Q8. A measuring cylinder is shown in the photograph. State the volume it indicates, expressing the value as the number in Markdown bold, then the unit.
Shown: **8.6** mL
